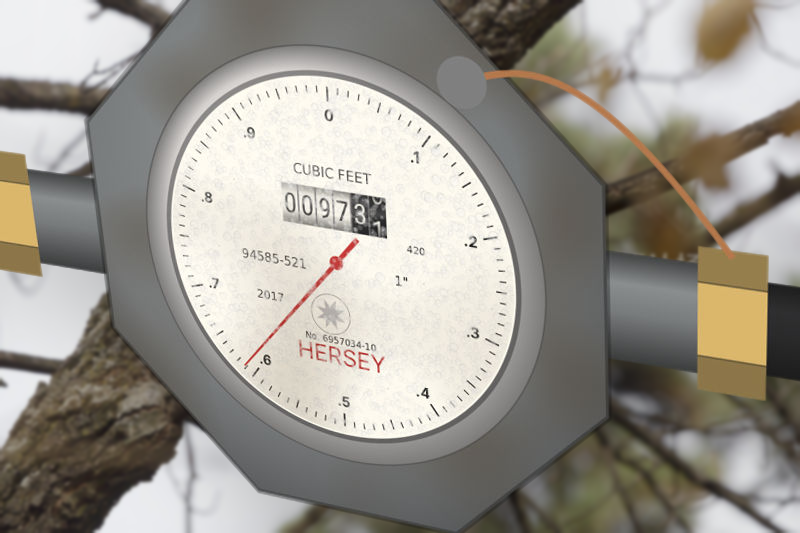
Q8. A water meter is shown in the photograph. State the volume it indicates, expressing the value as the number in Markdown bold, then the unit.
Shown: **9730.61** ft³
